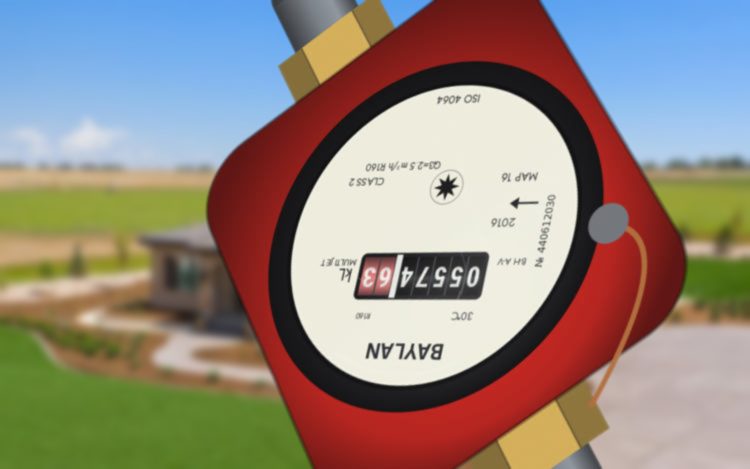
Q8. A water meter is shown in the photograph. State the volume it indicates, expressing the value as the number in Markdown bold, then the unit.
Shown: **5574.63** kL
